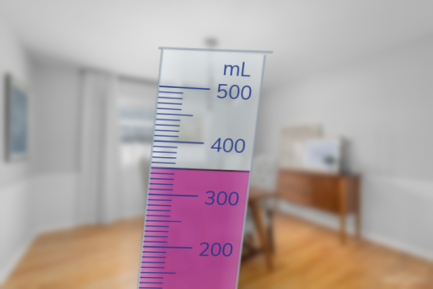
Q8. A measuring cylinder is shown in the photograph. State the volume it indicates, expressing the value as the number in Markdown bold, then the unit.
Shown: **350** mL
